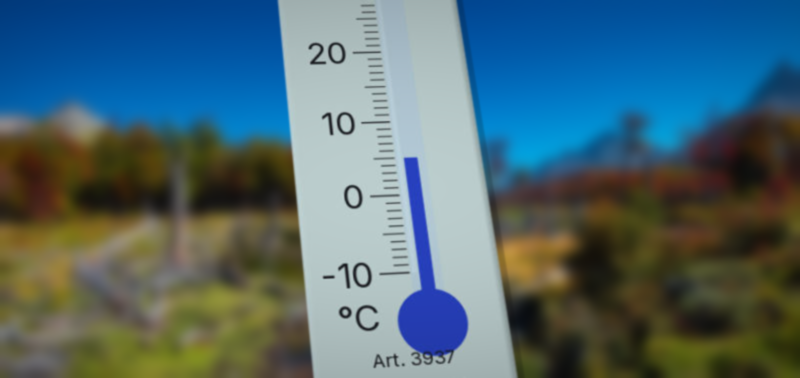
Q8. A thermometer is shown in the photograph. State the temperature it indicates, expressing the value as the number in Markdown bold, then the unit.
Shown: **5** °C
